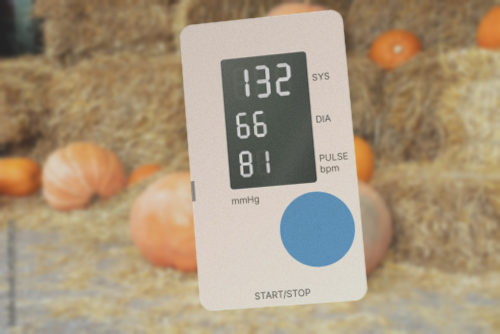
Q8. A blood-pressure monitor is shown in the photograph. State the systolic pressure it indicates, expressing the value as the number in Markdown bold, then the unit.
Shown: **132** mmHg
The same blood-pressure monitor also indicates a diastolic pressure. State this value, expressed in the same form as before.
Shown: **66** mmHg
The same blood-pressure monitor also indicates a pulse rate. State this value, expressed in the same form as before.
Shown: **81** bpm
